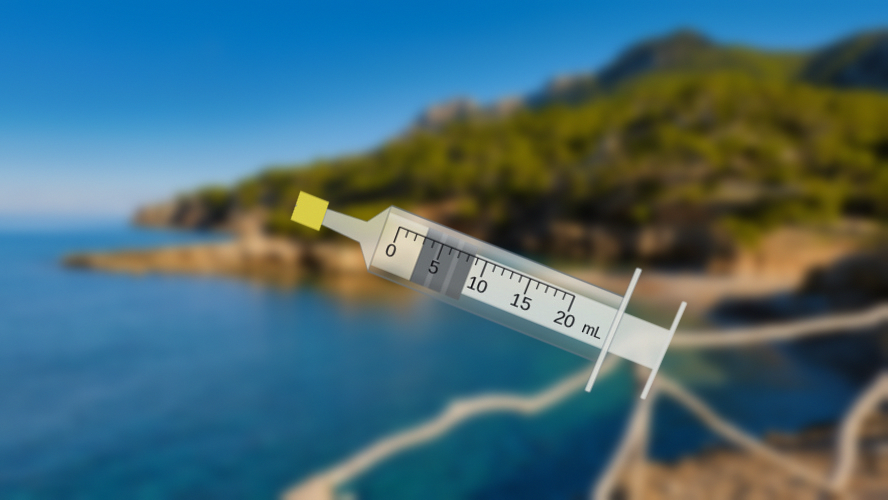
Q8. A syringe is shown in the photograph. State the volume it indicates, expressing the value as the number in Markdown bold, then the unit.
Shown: **3** mL
